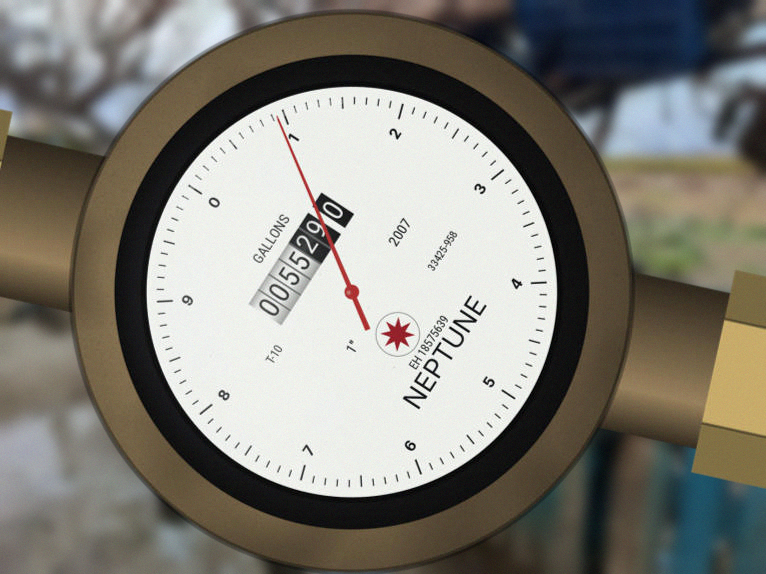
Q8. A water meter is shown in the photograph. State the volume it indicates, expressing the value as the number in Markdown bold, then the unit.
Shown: **55290.9** gal
